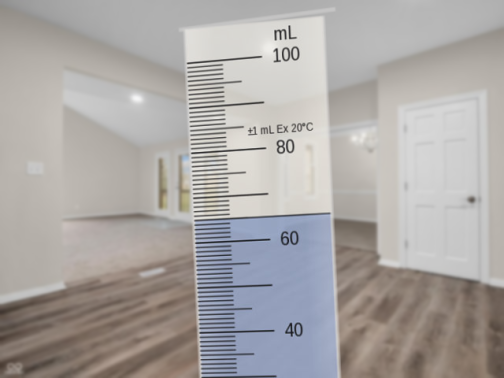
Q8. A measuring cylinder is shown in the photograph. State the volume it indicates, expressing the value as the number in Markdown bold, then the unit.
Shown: **65** mL
